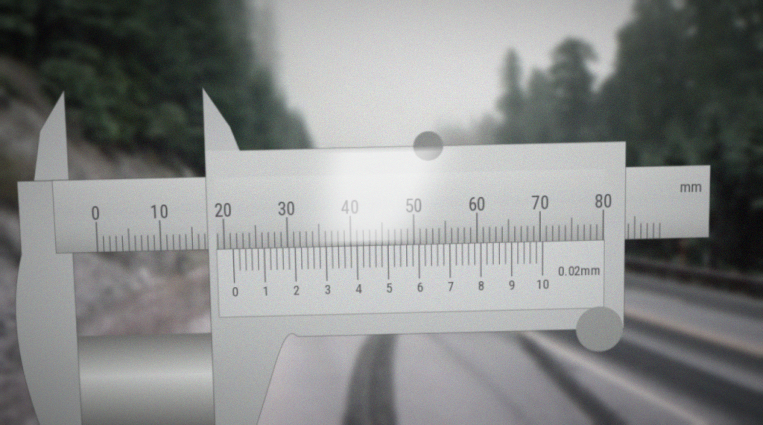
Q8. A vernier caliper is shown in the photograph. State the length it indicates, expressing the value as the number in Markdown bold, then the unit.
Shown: **21.4** mm
